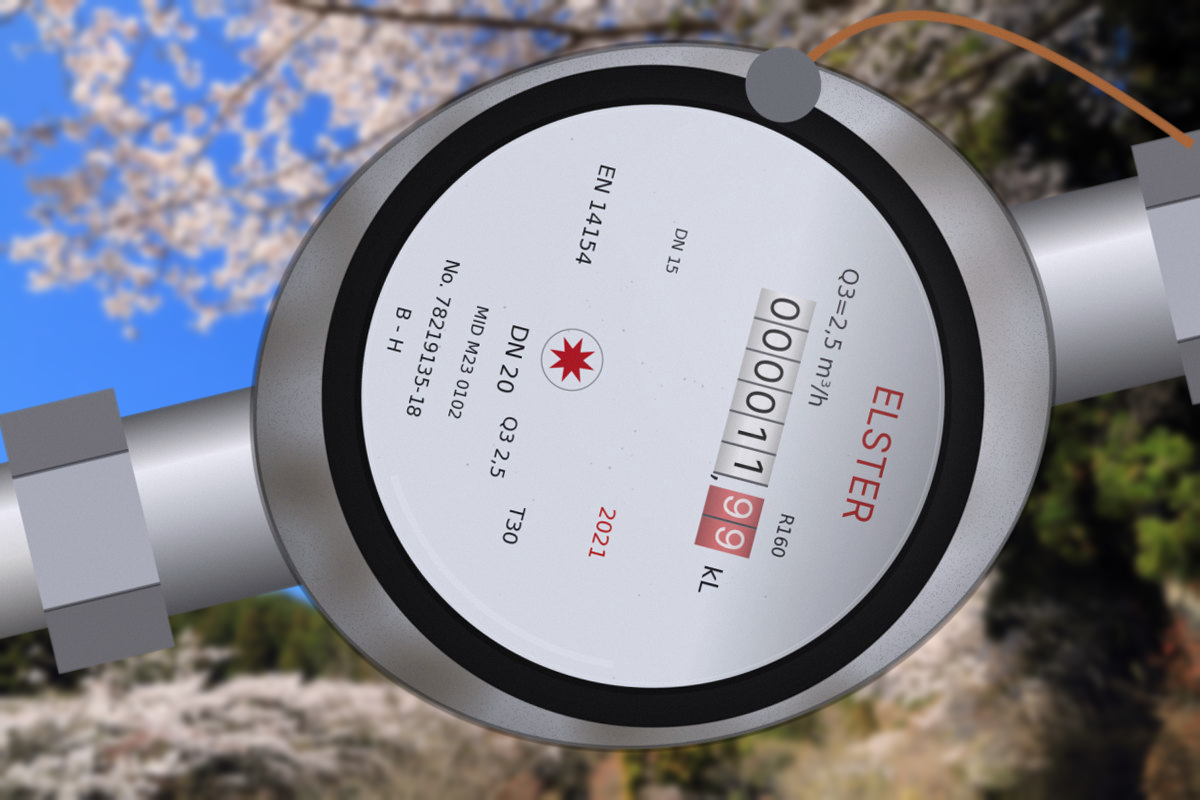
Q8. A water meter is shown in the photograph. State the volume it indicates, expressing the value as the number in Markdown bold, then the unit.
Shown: **11.99** kL
